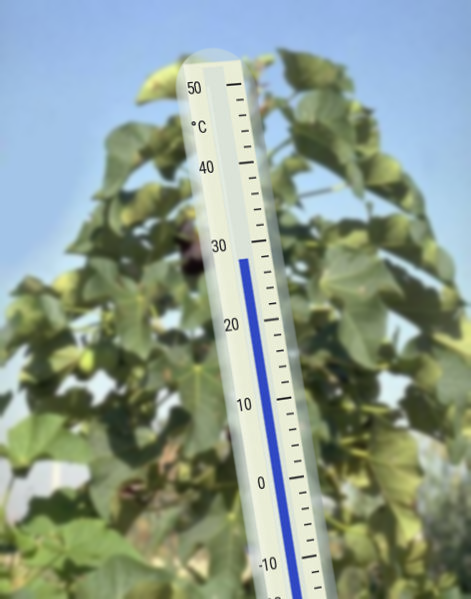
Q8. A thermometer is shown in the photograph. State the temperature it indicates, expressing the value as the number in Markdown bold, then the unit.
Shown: **28** °C
